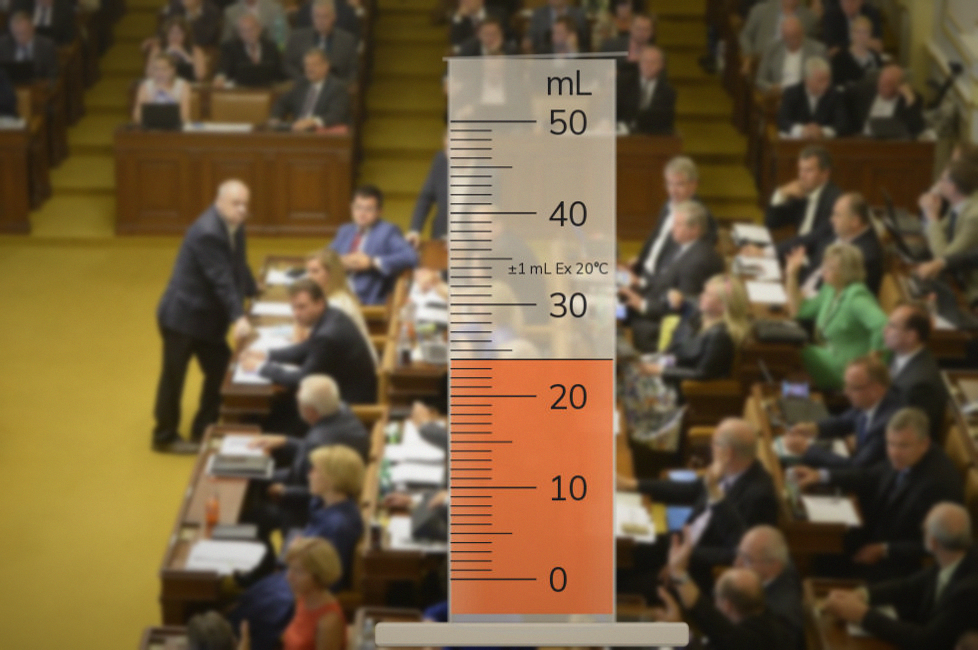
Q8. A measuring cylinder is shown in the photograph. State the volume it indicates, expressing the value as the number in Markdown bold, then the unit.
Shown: **24** mL
